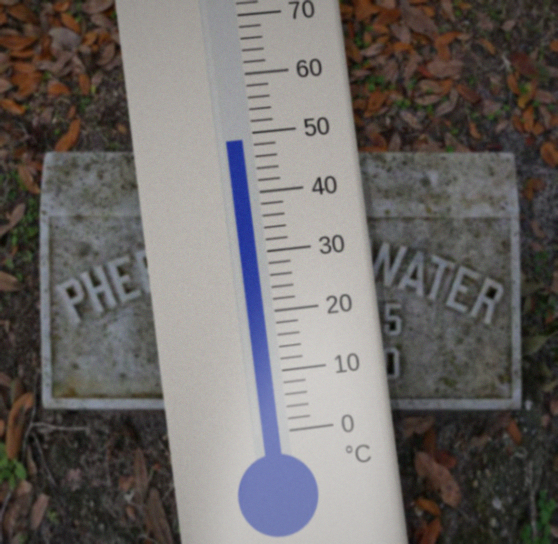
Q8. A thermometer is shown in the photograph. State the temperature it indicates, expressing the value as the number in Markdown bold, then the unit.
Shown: **49** °C
